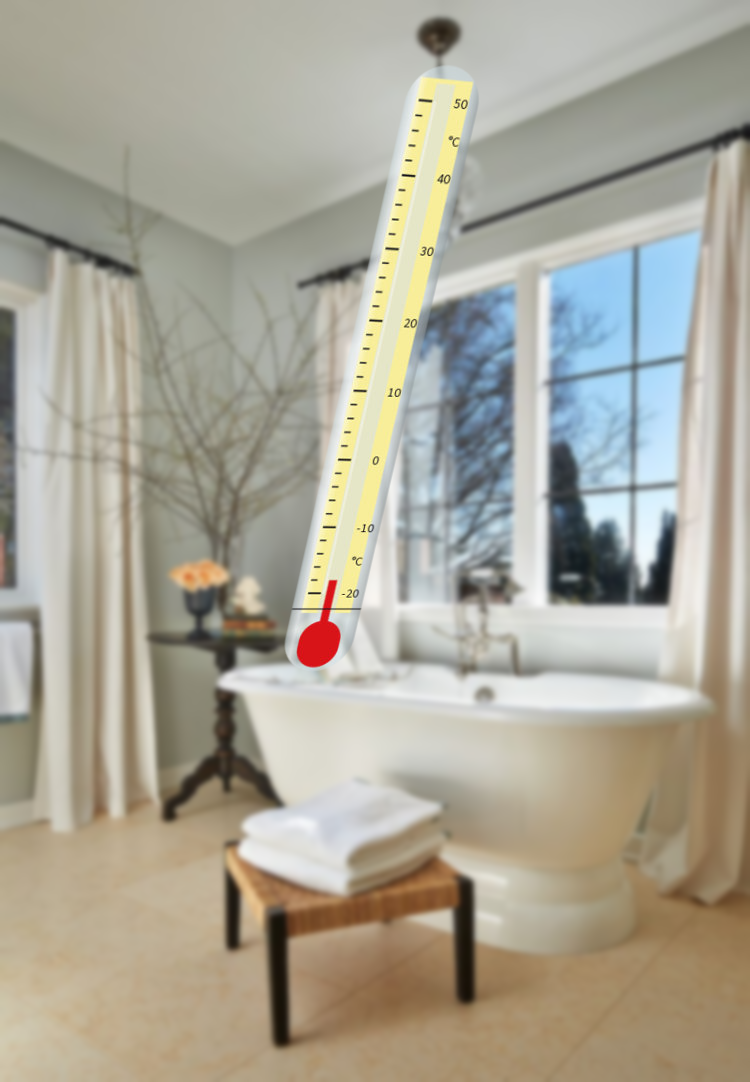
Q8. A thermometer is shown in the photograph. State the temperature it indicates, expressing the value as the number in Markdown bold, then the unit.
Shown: **-18** °C
